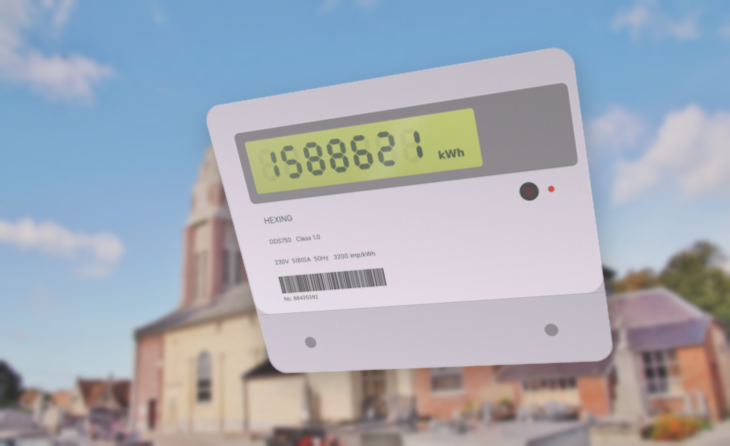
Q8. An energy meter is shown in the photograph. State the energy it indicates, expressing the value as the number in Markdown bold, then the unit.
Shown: **1588621** kWh
